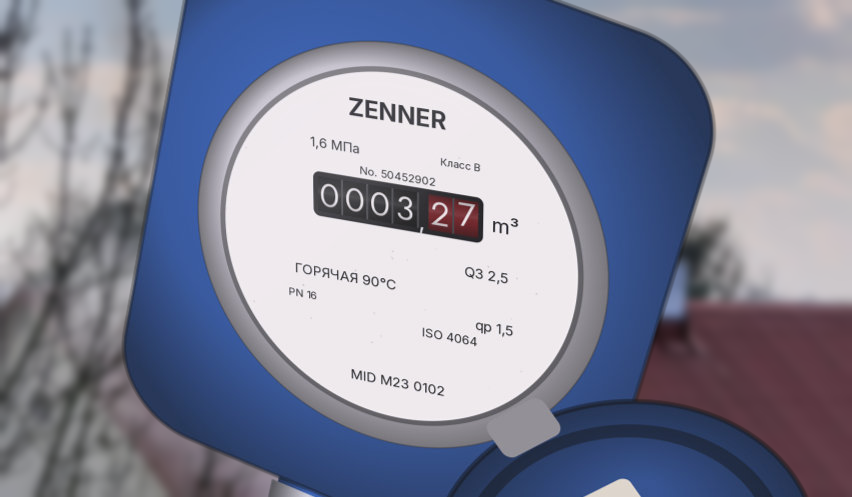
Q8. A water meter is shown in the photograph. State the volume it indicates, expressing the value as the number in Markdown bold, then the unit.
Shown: **3.27** m³
